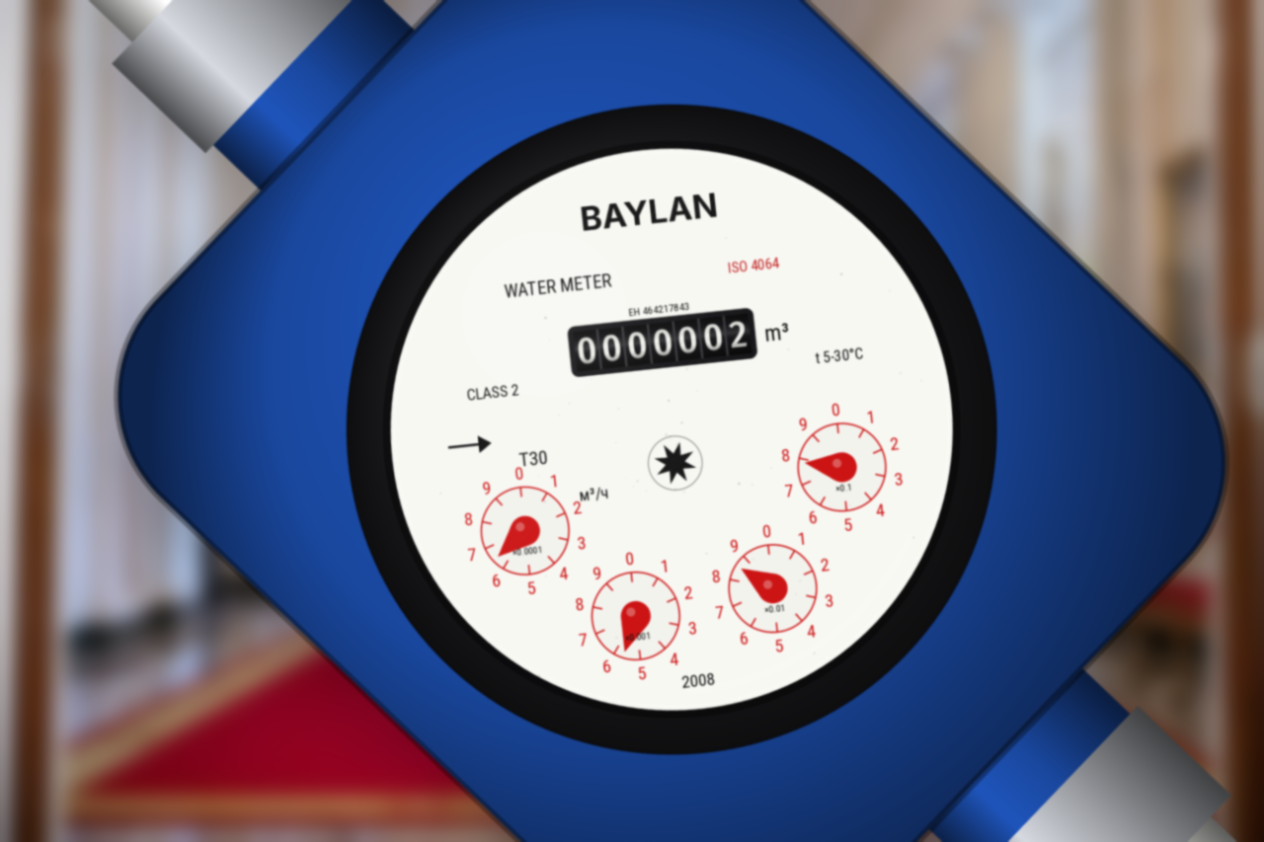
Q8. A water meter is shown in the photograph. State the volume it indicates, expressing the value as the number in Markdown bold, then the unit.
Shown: **2.7856** m³
